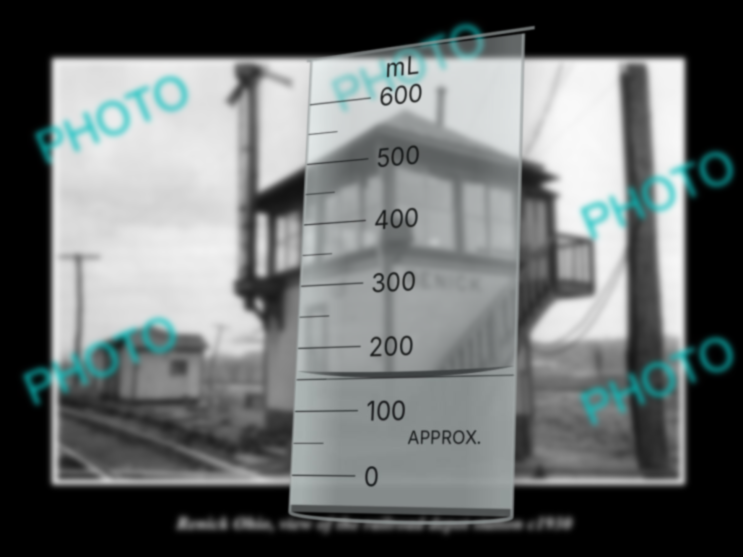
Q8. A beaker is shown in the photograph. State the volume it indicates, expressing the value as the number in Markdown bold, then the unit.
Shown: **150** mL
